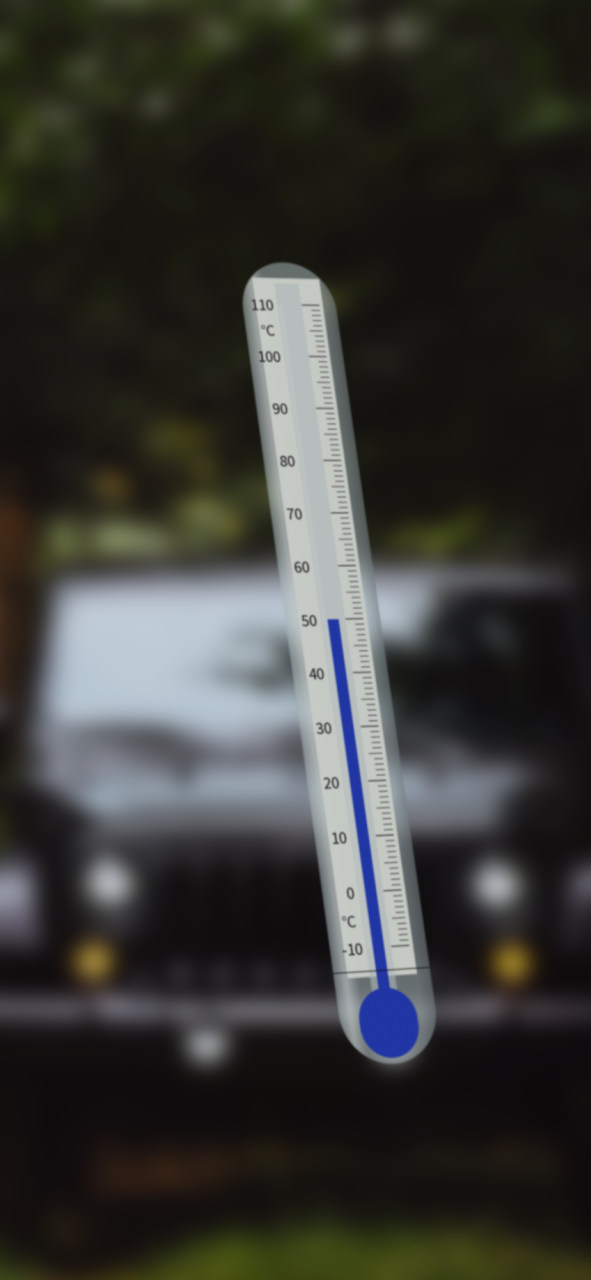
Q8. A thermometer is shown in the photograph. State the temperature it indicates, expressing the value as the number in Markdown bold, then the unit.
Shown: **50** °C
